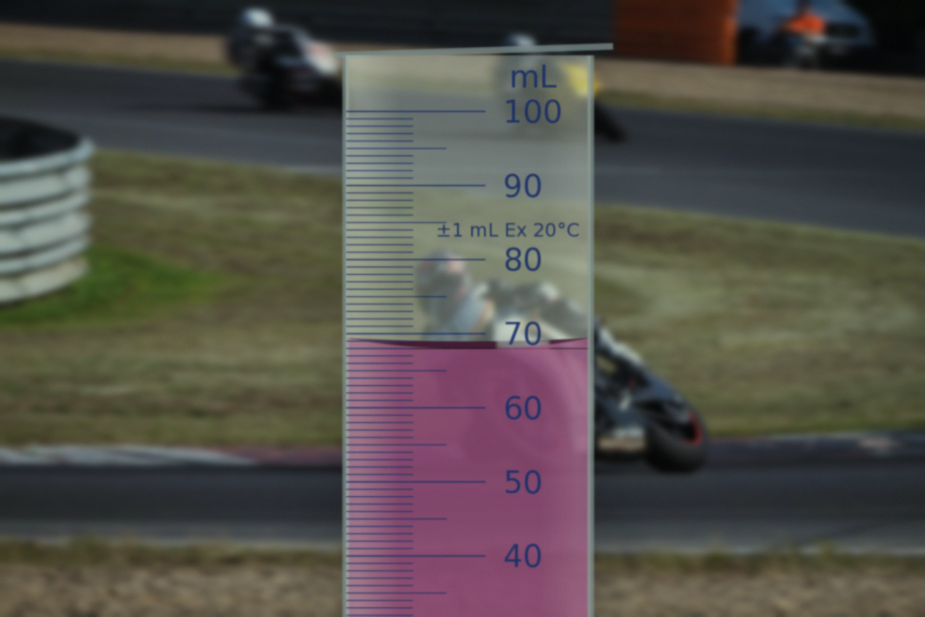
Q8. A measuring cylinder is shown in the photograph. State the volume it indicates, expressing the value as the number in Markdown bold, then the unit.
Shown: **68** mL
